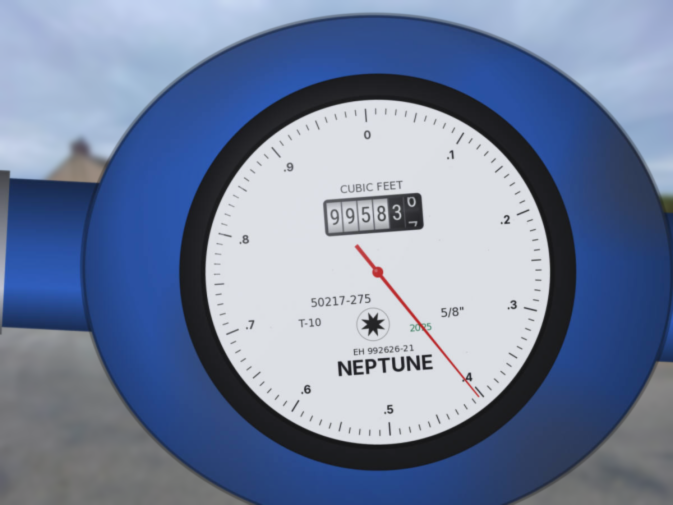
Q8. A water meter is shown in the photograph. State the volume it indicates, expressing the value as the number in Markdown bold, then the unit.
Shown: **995836.40** ft³
